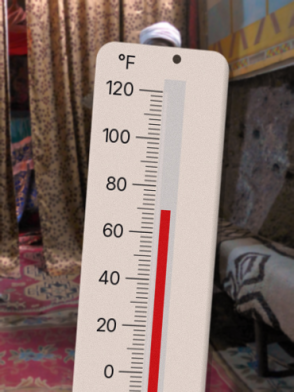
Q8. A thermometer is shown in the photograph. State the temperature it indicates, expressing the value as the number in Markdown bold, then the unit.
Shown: **70** °F
